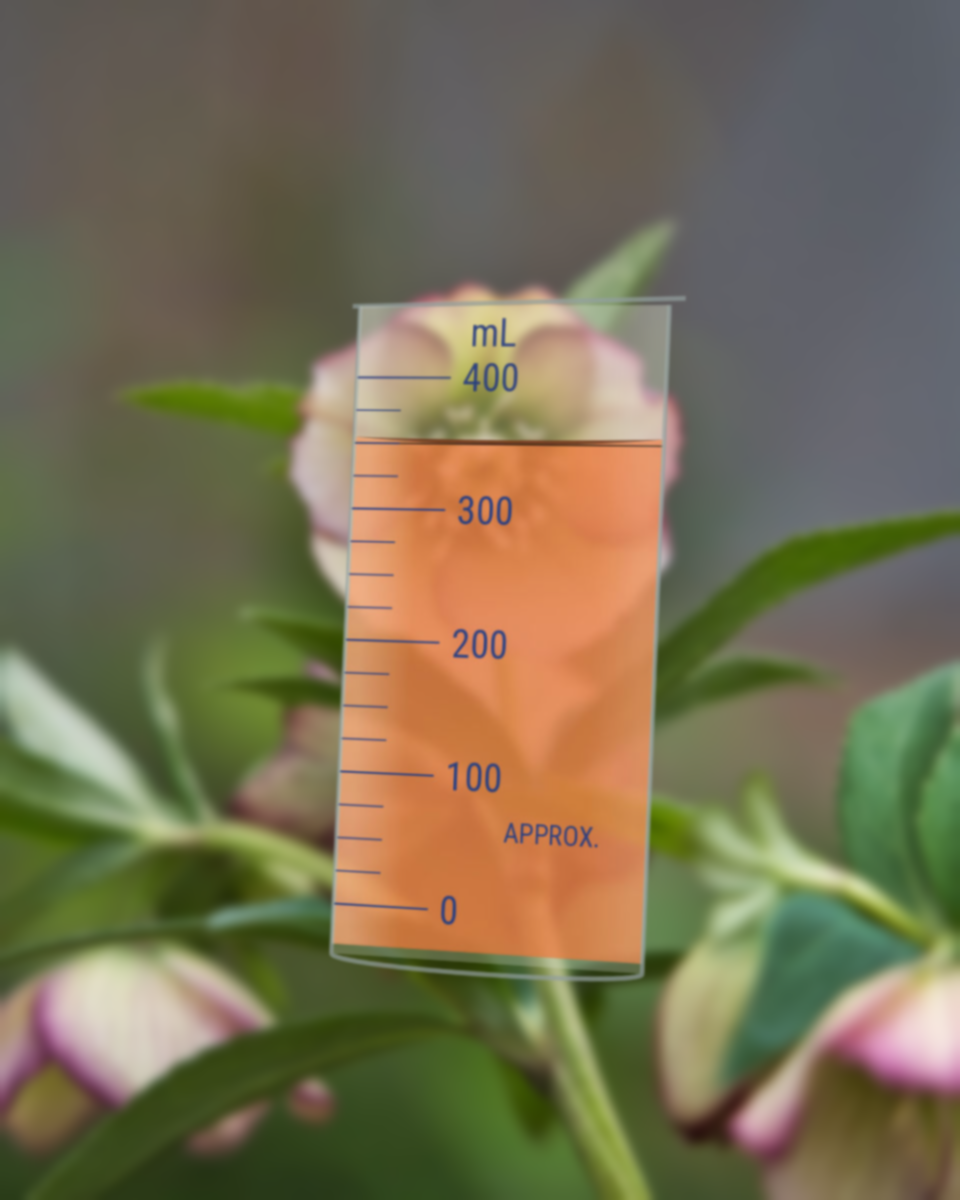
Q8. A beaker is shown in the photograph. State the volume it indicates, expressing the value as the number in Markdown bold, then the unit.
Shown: **350** mL
